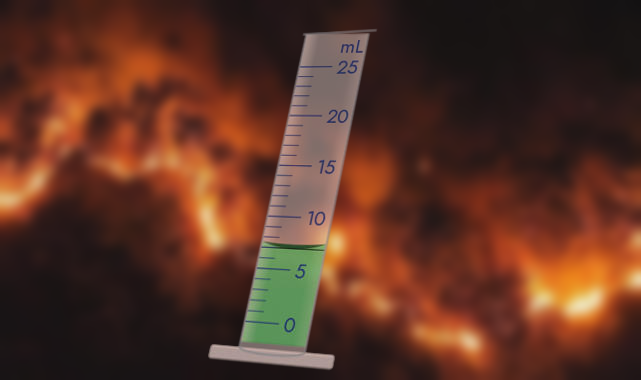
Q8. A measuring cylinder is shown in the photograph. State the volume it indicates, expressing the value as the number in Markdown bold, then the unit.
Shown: **7** mL
